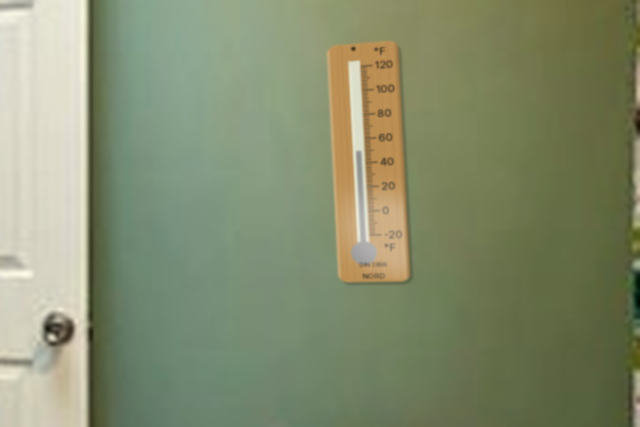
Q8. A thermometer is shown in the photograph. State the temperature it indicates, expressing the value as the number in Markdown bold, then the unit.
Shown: **50** °F
